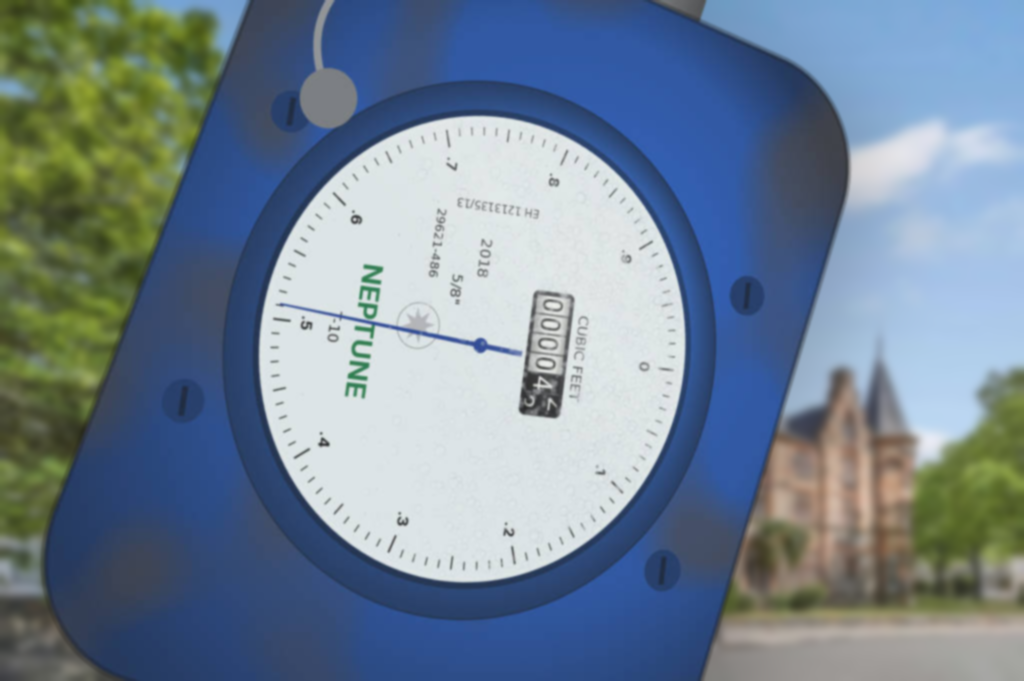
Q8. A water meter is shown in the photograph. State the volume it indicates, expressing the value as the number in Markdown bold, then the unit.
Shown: **42.51** ft³
